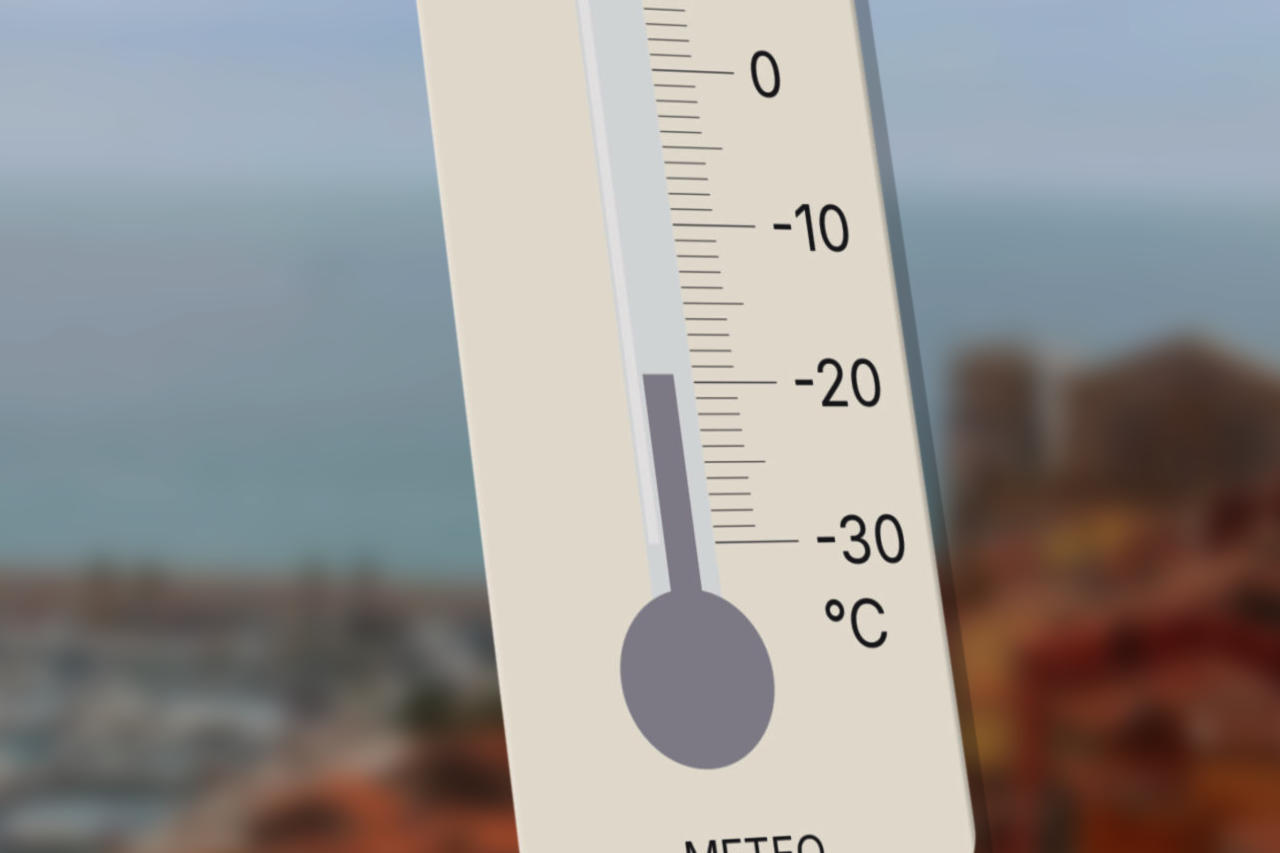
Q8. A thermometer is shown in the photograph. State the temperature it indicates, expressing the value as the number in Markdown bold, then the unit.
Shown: **-19.5** °C
